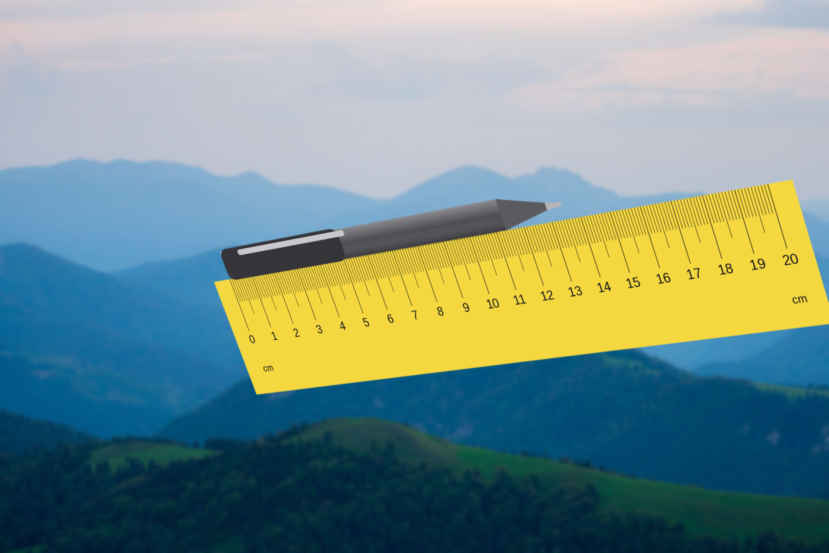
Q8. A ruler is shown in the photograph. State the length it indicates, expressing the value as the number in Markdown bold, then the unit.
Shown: **13.5** cm
